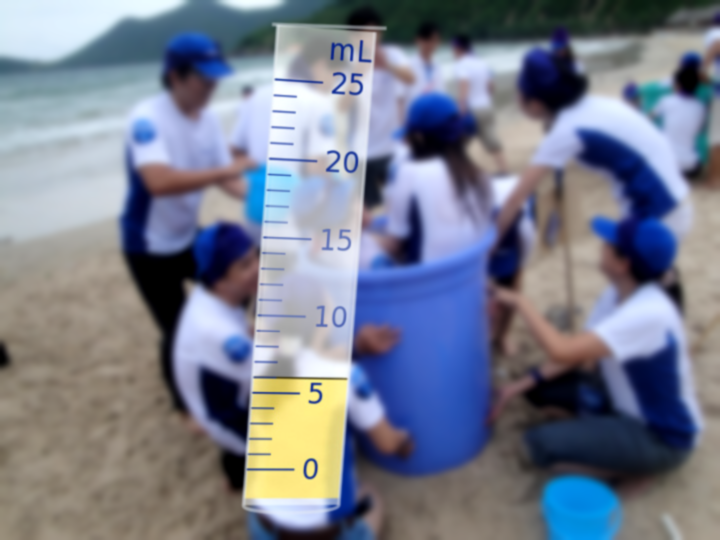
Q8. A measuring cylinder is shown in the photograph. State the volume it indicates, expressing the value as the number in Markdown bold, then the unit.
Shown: **6** mL
